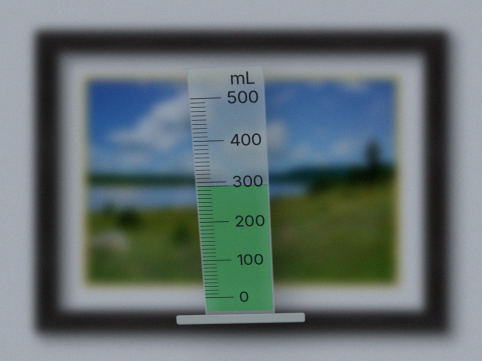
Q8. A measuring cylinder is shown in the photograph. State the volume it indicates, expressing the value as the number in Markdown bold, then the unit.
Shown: **290** mL
